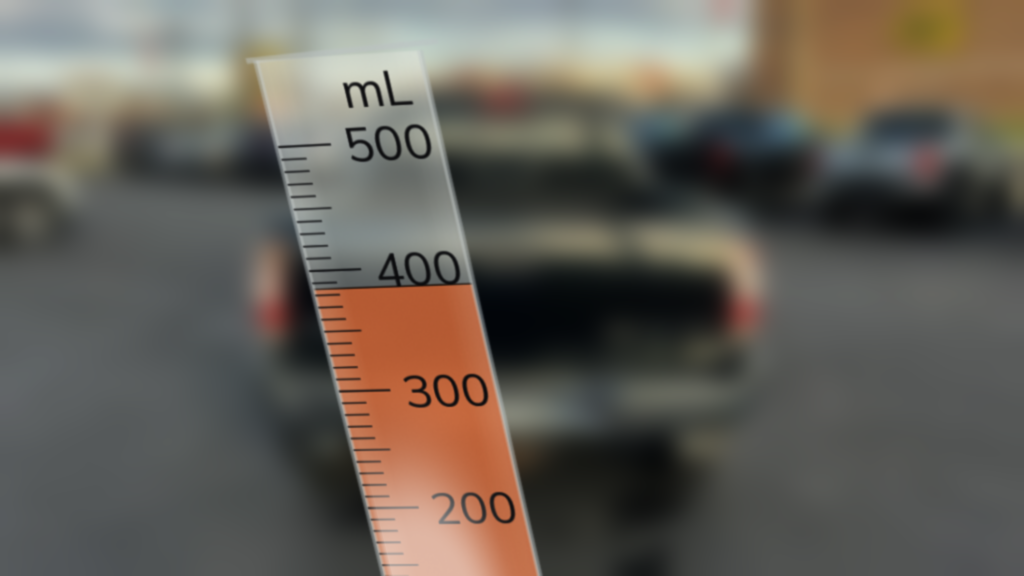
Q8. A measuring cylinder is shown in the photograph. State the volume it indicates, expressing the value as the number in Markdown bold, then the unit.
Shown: **385** mL
